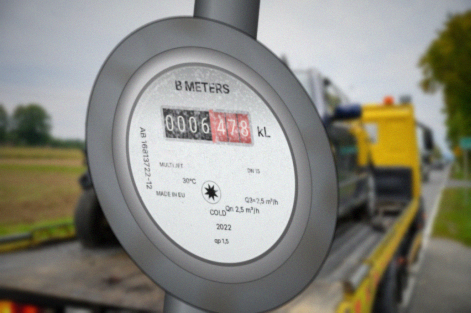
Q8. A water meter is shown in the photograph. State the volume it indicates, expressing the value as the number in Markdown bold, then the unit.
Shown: **6.478** kL
